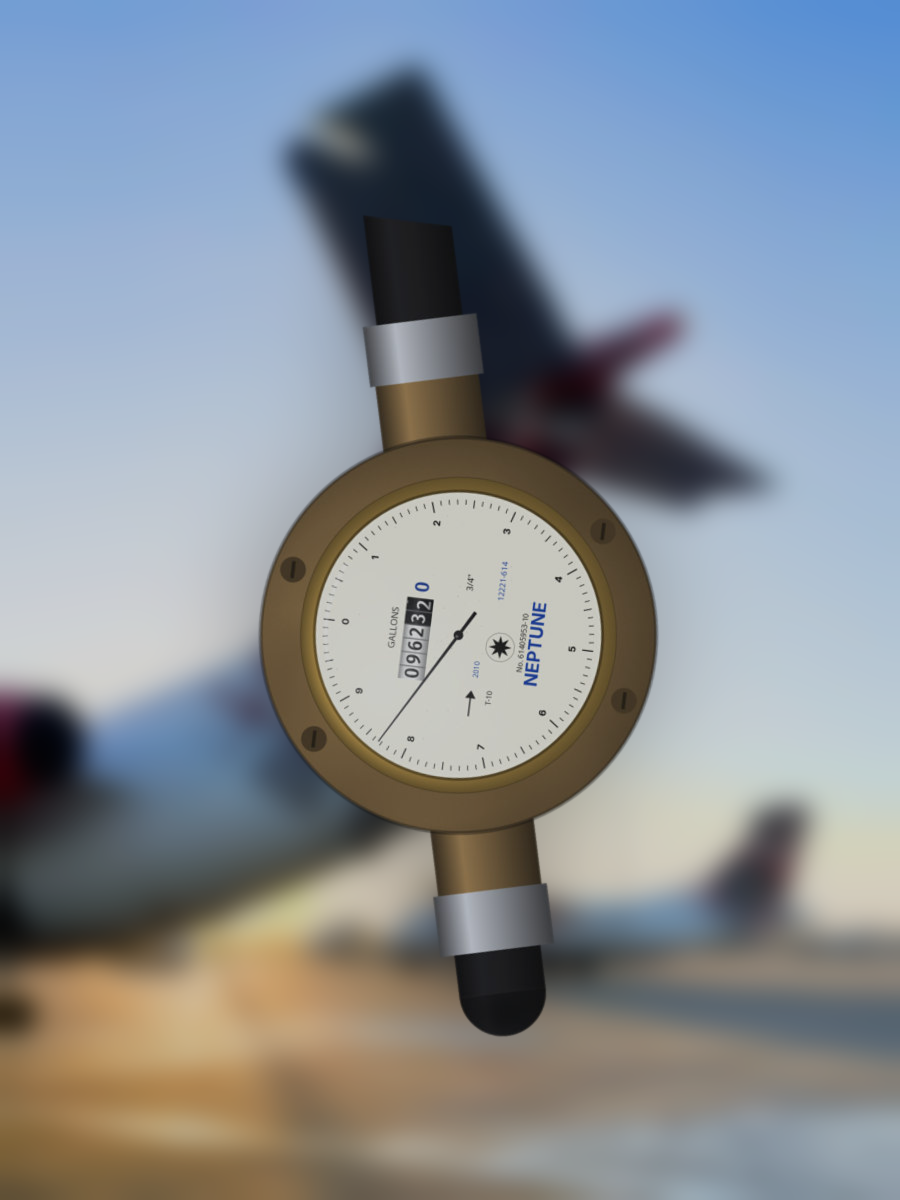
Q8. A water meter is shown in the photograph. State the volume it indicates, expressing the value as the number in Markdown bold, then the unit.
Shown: **962318.3** gal
